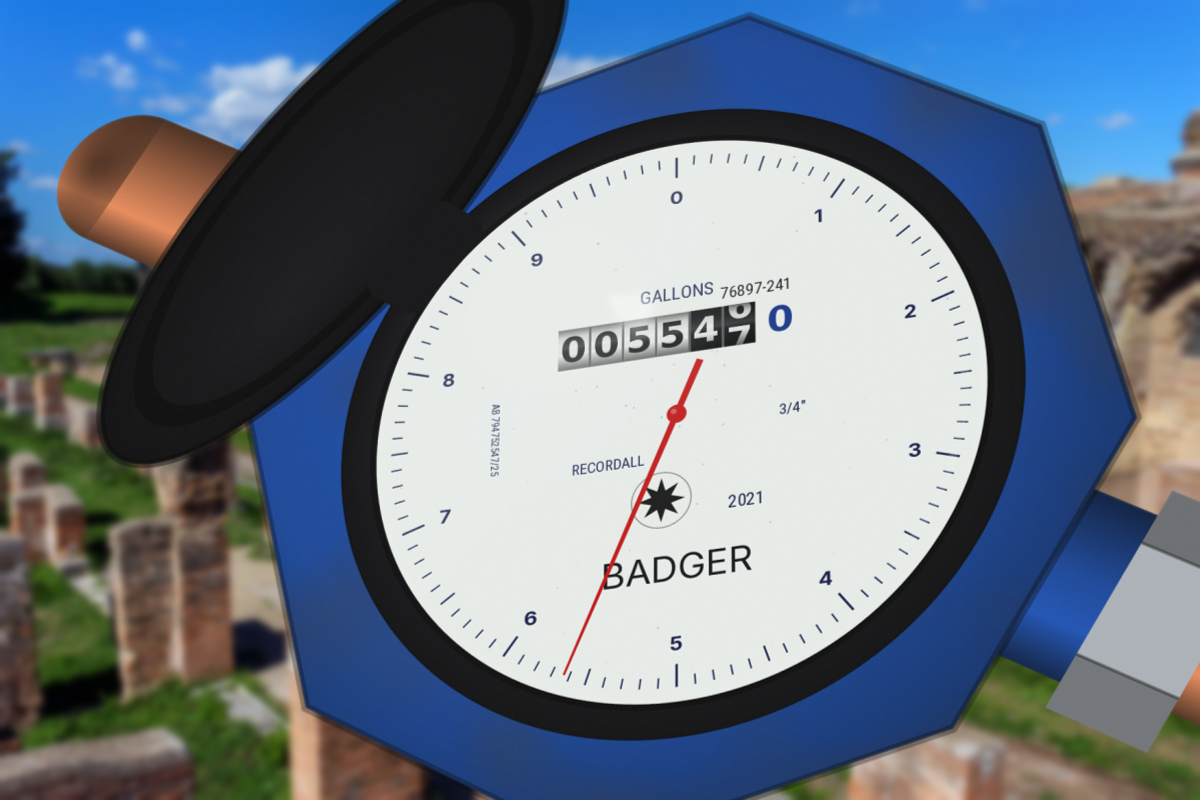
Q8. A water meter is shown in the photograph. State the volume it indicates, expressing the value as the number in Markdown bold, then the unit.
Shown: **55465.6** gal
